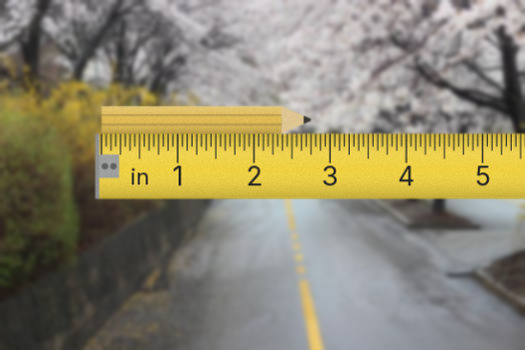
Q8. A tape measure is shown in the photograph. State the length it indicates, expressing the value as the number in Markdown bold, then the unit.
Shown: **2.75** in
